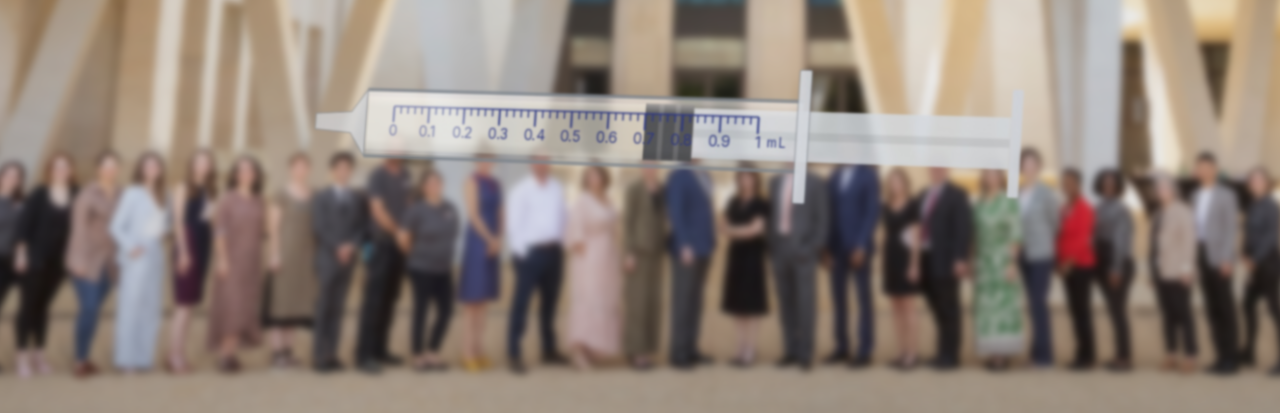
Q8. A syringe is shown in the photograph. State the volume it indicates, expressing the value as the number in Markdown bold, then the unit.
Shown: **0.7** mL
